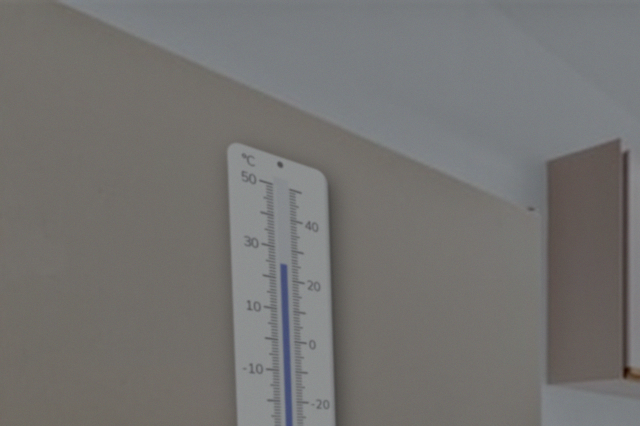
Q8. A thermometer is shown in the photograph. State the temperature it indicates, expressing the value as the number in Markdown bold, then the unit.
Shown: **25** °C
